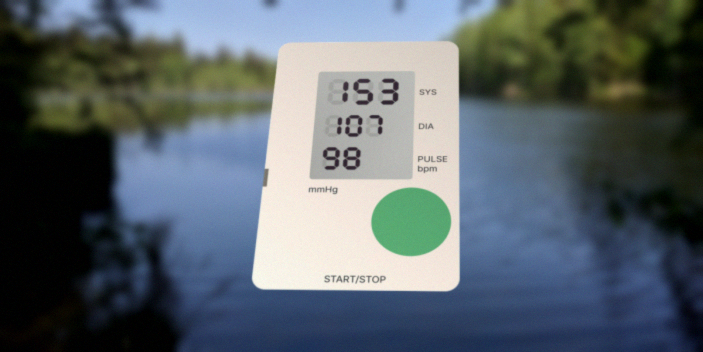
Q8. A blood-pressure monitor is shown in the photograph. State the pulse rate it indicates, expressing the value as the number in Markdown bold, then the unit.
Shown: **98** bpm
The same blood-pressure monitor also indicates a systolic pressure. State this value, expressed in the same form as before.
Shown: **153** mmHg
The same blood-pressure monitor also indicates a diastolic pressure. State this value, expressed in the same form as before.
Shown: **107** mmHg
